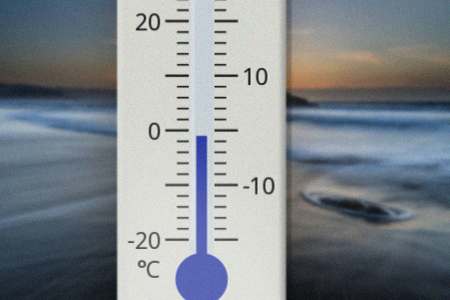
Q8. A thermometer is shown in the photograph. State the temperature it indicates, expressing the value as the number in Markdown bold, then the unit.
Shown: **-1** °C
